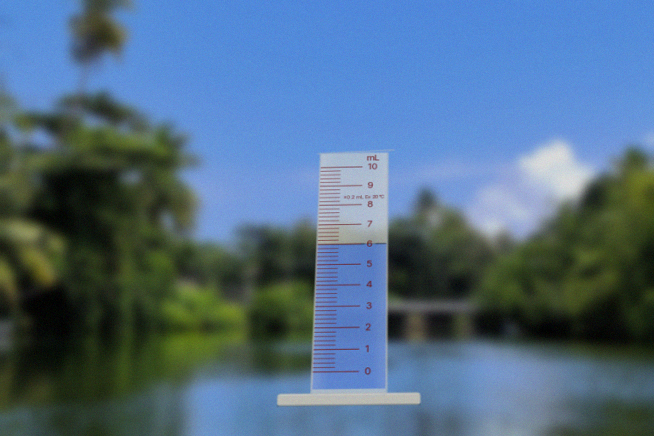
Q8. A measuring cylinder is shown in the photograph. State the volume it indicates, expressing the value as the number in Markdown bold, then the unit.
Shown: **6** mL
